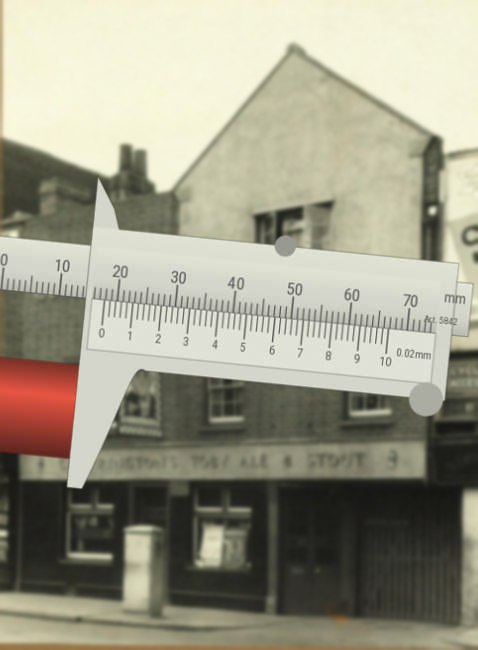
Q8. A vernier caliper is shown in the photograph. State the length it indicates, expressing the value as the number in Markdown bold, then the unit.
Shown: **17.8** mm
